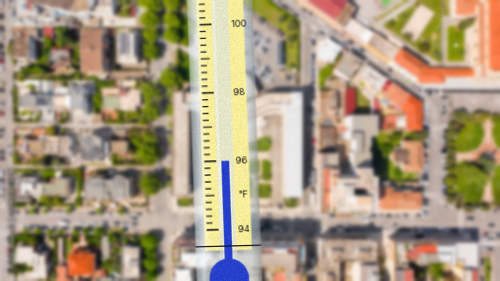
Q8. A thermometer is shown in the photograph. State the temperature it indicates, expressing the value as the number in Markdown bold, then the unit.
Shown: **96** °F
